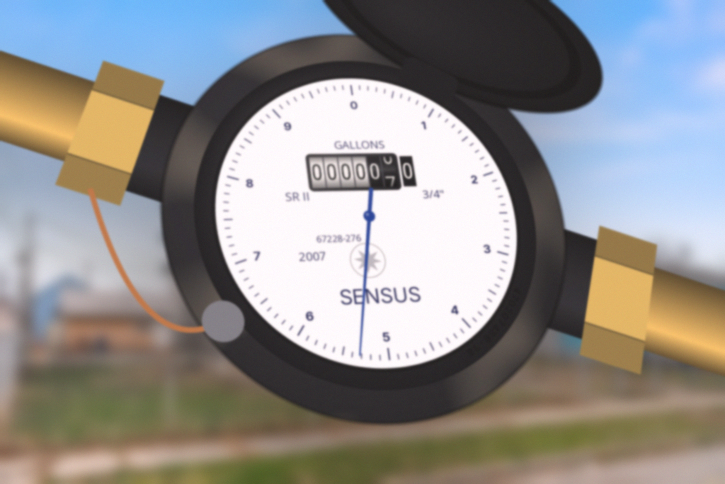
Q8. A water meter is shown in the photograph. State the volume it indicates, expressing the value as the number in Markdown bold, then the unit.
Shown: **65.3** gal
